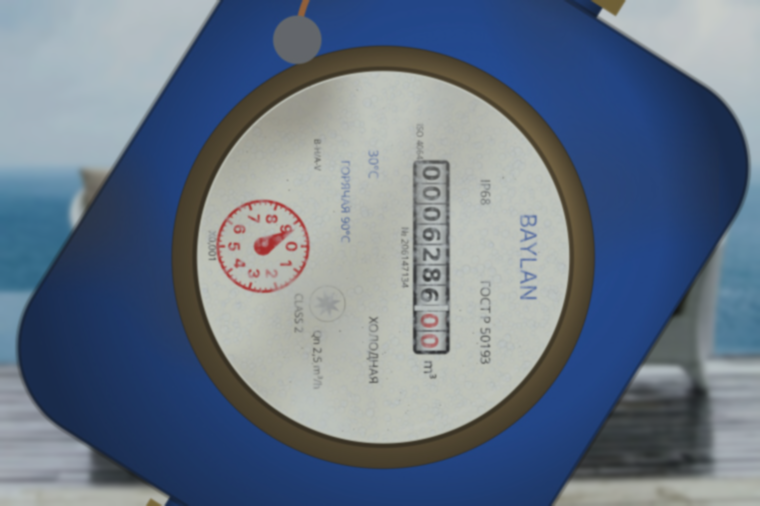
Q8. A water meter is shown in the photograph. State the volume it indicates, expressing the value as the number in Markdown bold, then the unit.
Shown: **6285.999** m³
